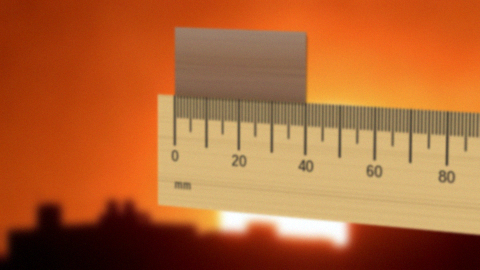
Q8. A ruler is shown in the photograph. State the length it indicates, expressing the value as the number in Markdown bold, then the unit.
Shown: **40** mm
